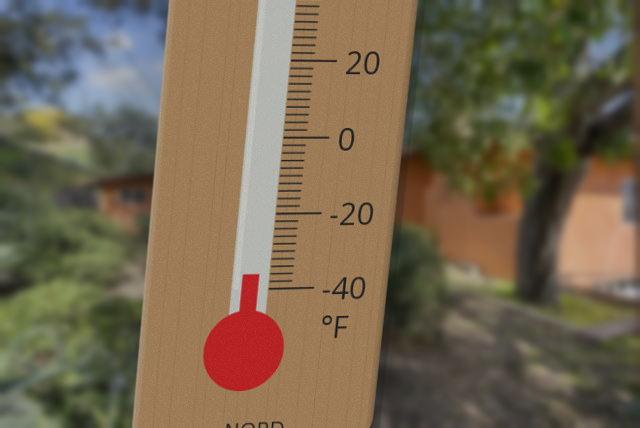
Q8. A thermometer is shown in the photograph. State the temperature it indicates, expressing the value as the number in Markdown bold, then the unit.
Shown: **-36** °F
